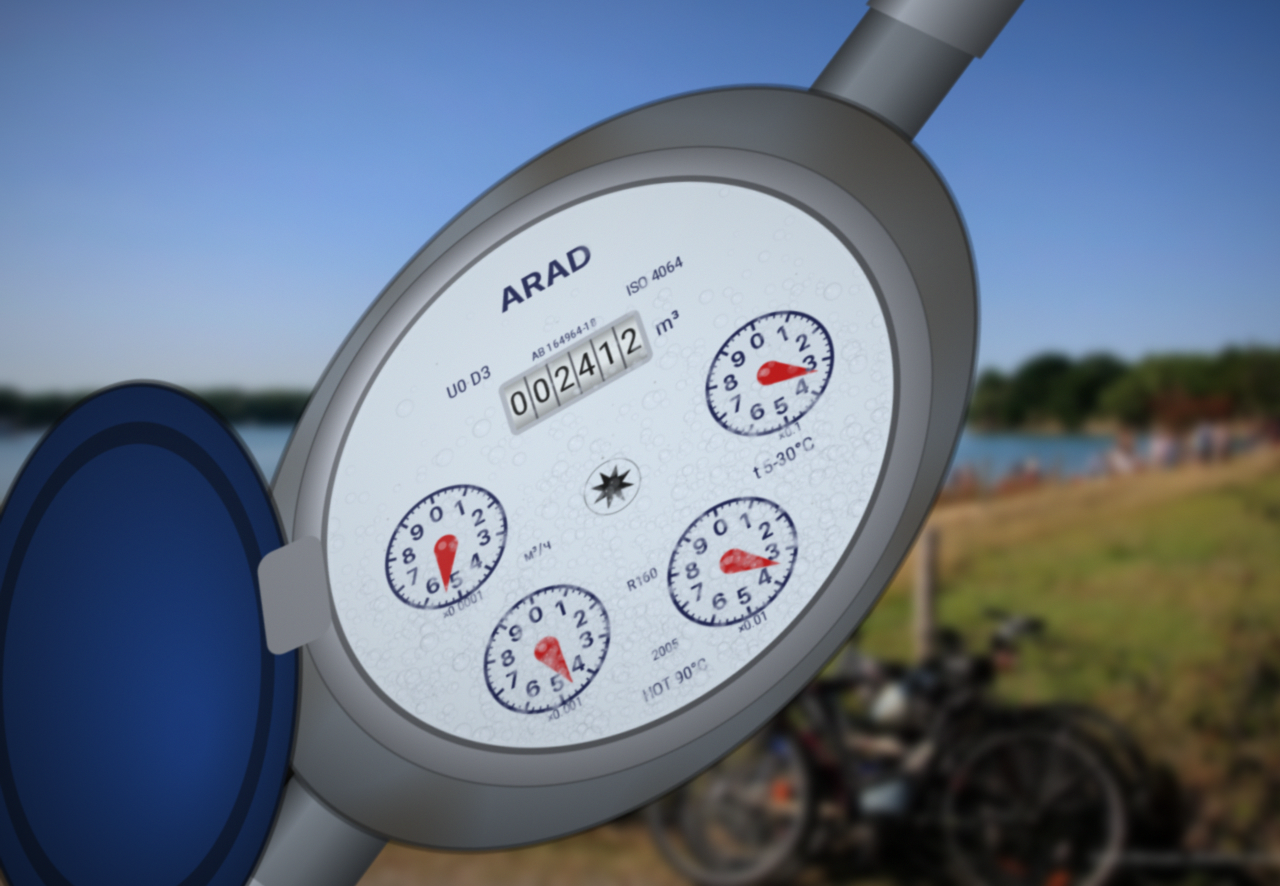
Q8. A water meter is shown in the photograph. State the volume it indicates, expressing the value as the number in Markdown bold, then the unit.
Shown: **2412.3345** m³
